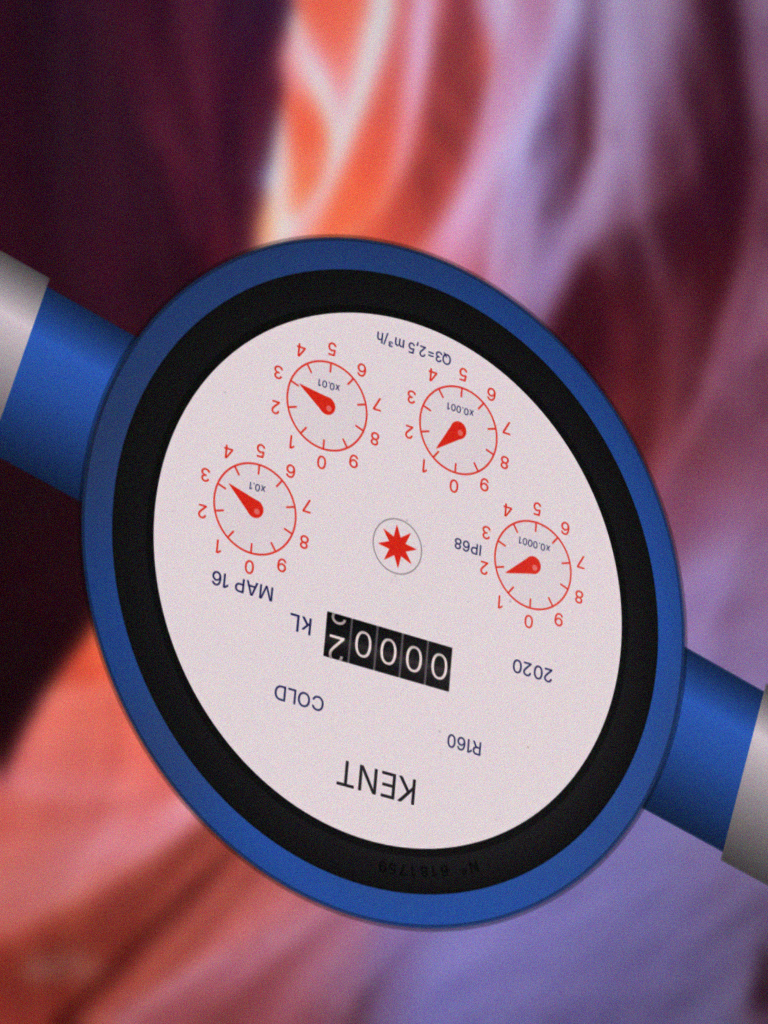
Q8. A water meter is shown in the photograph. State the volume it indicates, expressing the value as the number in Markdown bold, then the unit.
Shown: **2.3311** kL
